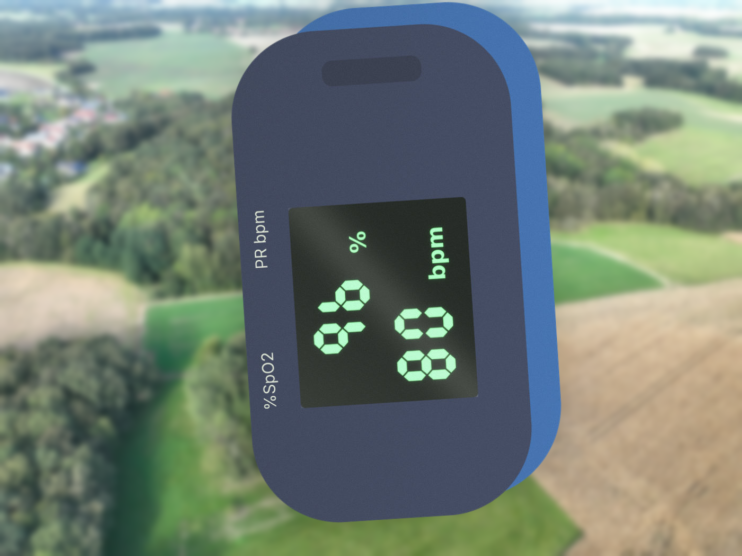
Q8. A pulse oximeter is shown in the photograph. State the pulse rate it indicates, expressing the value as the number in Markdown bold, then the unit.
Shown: **80** bpm
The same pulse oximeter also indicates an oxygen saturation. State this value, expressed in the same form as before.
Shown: **96** %
